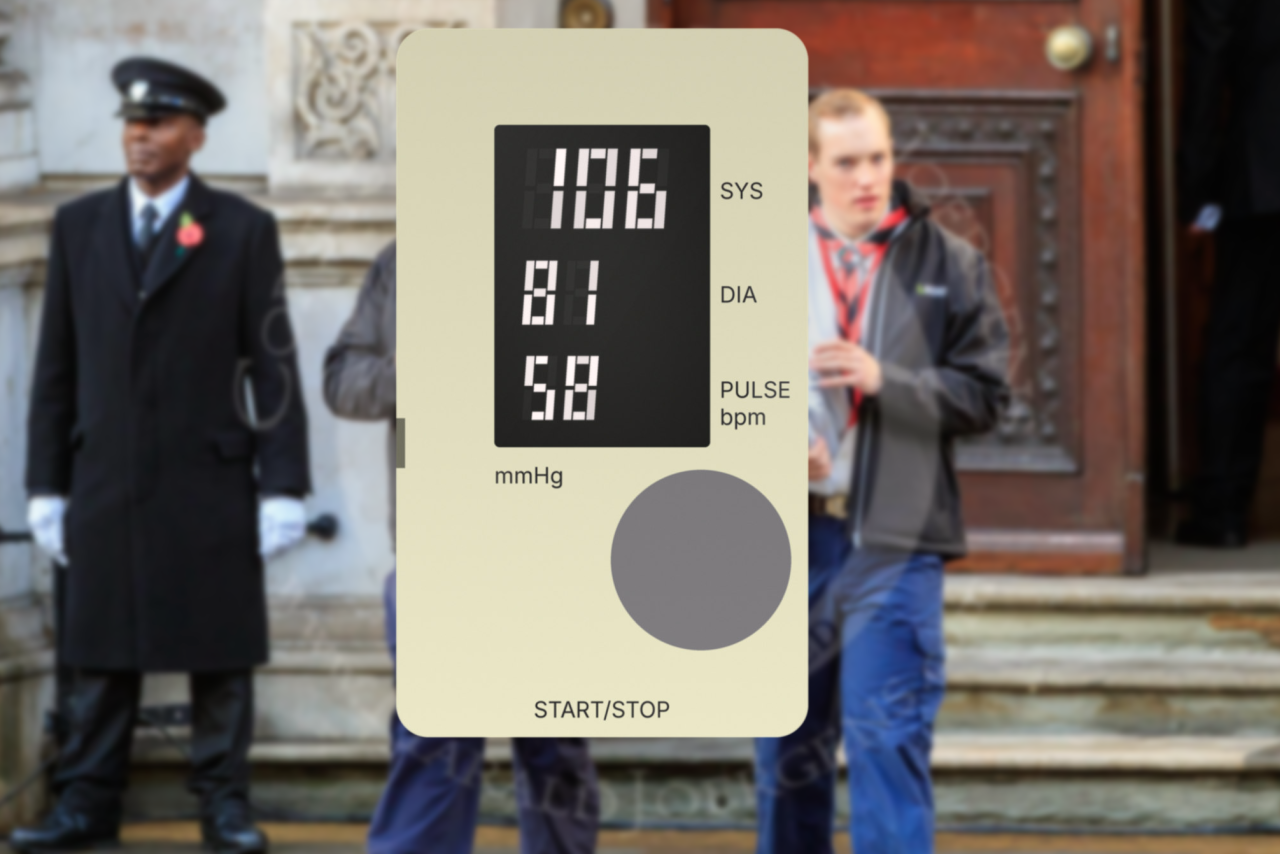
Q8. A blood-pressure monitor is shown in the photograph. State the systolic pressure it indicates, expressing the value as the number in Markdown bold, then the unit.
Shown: **106** mmHg
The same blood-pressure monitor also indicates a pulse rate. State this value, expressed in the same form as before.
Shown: **58** bpm
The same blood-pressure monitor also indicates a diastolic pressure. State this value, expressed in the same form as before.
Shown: **81** mmHg
